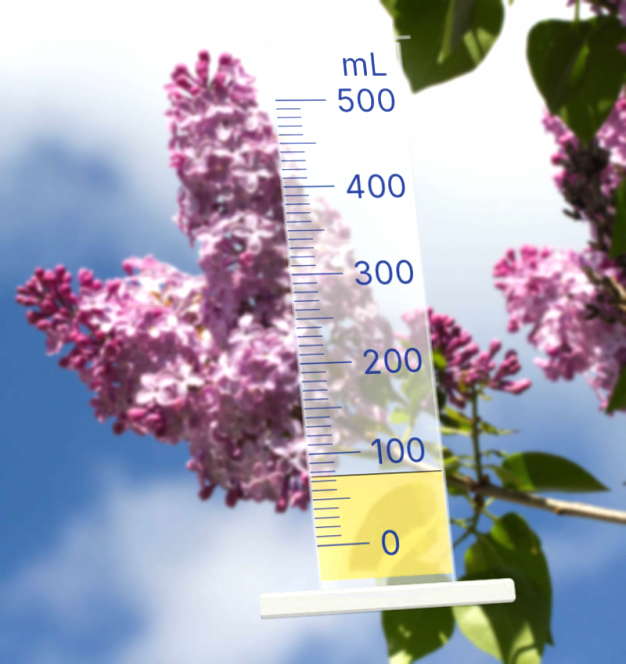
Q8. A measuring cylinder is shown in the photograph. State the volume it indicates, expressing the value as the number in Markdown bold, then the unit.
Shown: **75** mL
